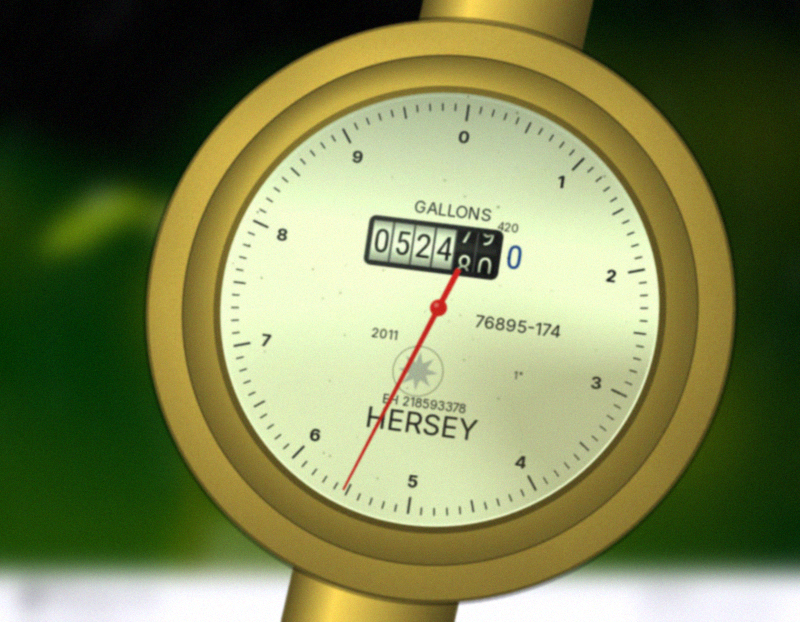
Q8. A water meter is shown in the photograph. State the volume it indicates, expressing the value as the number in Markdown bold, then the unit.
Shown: **524795.5** gal
